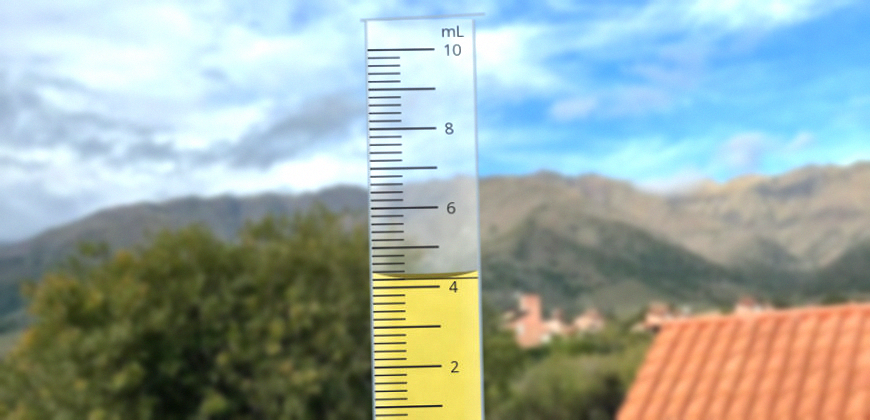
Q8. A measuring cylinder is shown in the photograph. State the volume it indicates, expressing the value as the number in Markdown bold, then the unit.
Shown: **4.2** mL
